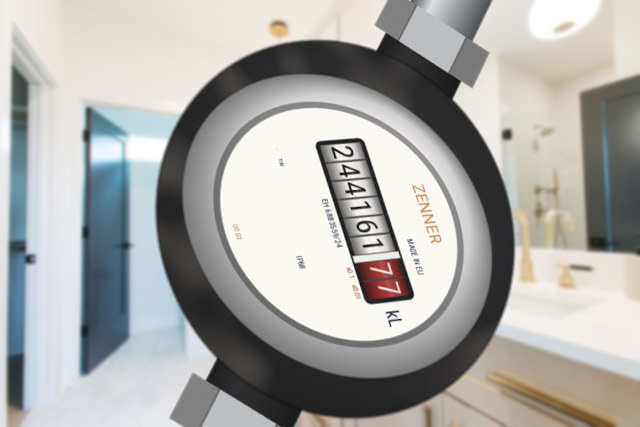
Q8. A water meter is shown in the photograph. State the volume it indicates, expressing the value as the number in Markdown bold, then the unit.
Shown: **244161.77** kL
